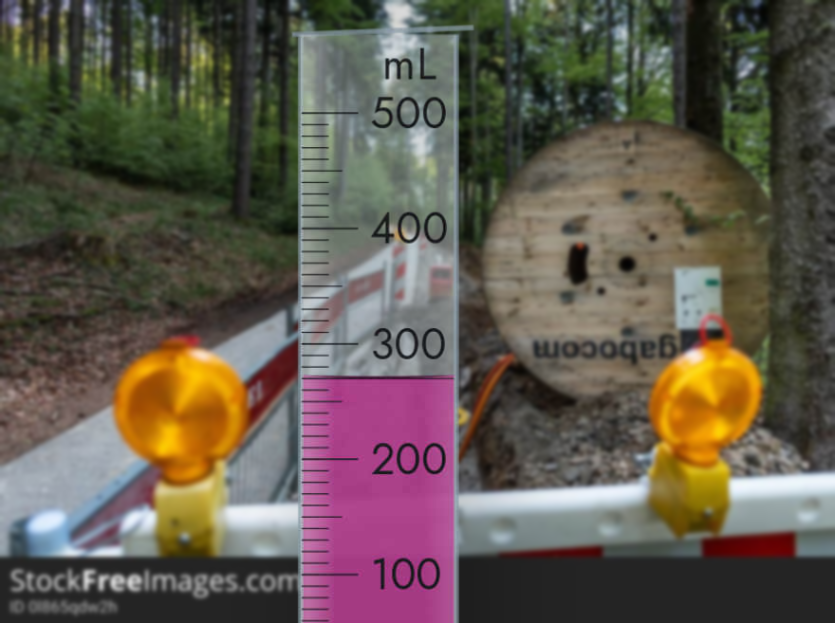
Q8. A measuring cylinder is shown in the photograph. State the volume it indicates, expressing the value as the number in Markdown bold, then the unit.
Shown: **270** mL
